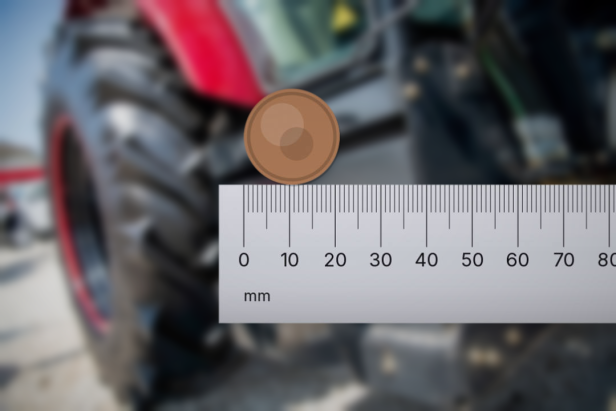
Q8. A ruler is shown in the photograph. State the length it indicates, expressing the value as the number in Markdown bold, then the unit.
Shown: **21** mm
